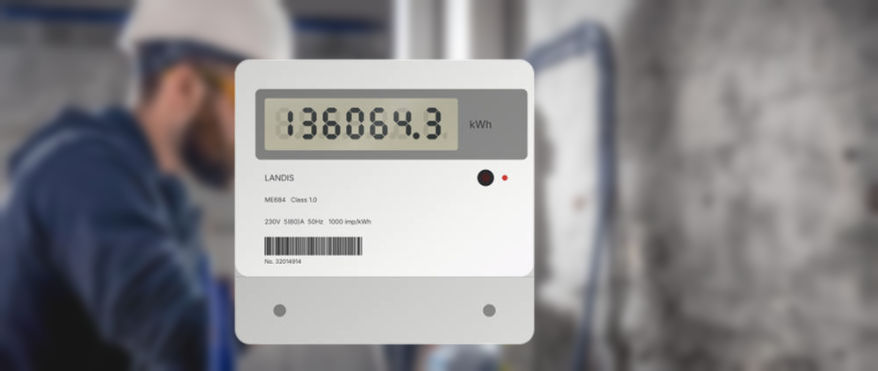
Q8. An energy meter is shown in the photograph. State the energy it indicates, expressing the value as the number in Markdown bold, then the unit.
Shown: **136064.3** kWh
